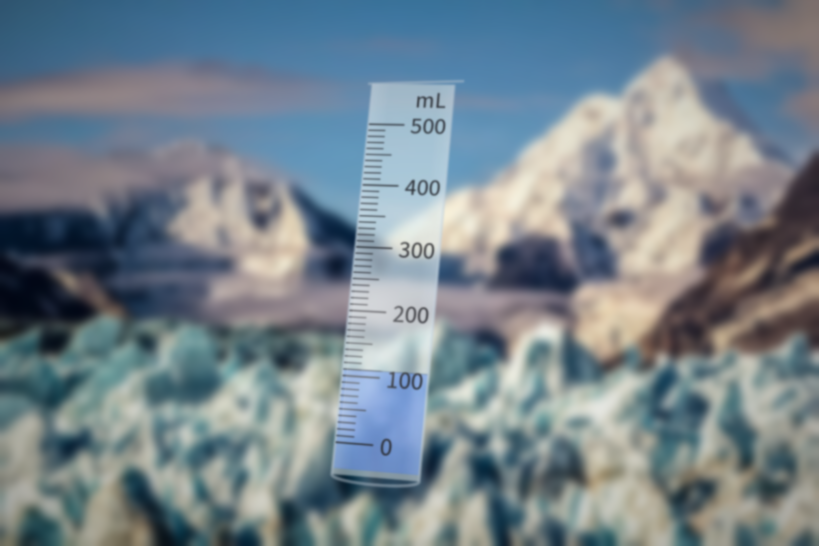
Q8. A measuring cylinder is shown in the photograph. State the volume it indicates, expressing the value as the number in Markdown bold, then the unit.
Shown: **110** mL
